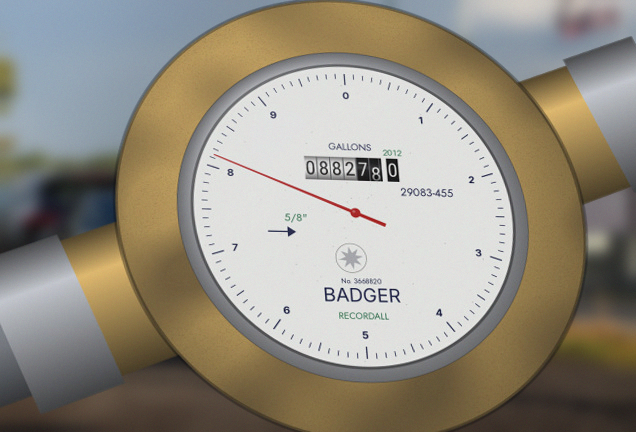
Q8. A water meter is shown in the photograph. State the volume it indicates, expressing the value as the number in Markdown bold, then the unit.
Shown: **882778.1** gal
